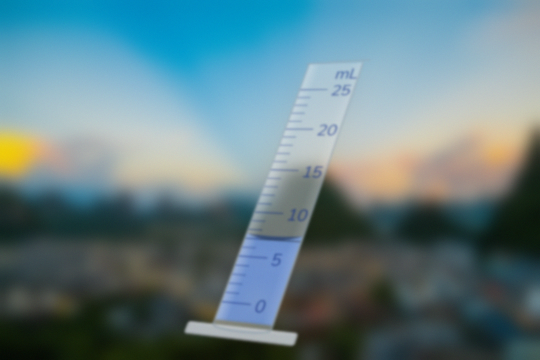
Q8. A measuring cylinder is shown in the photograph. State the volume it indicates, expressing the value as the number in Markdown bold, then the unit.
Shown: **7** mL
